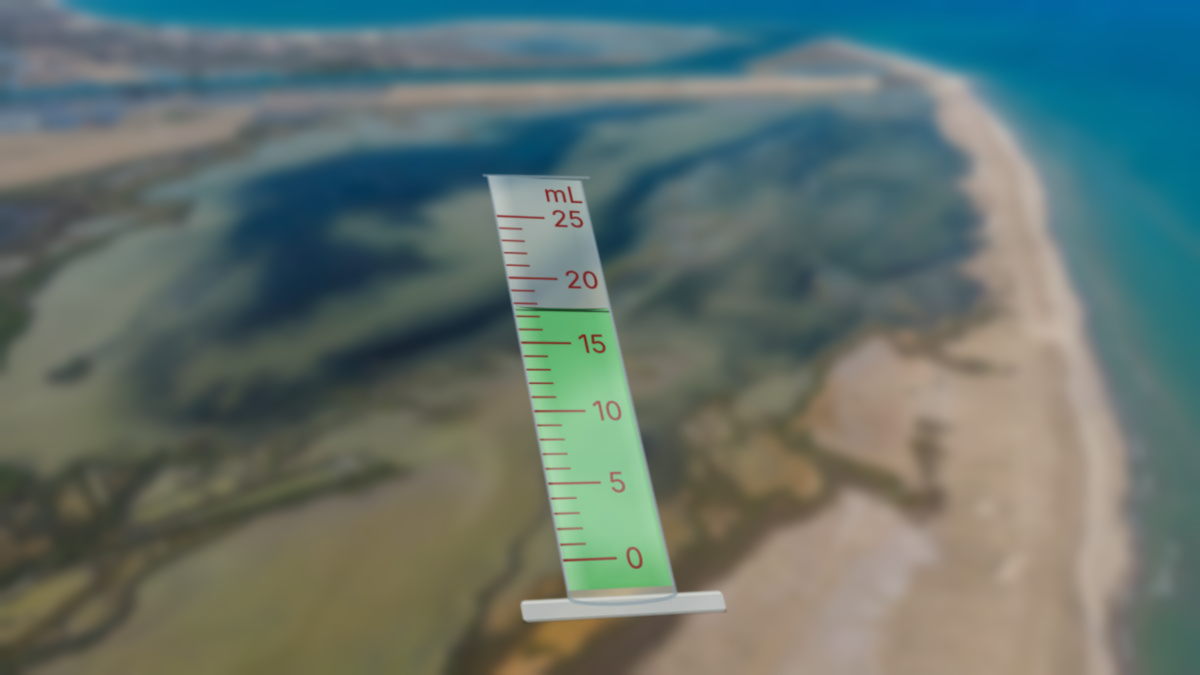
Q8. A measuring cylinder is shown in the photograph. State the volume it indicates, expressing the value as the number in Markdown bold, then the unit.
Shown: **17.5** mL
